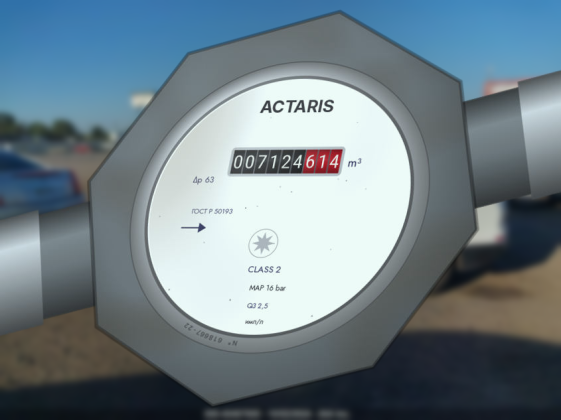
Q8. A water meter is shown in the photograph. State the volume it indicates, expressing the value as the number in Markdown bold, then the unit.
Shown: **7124.614** m³
